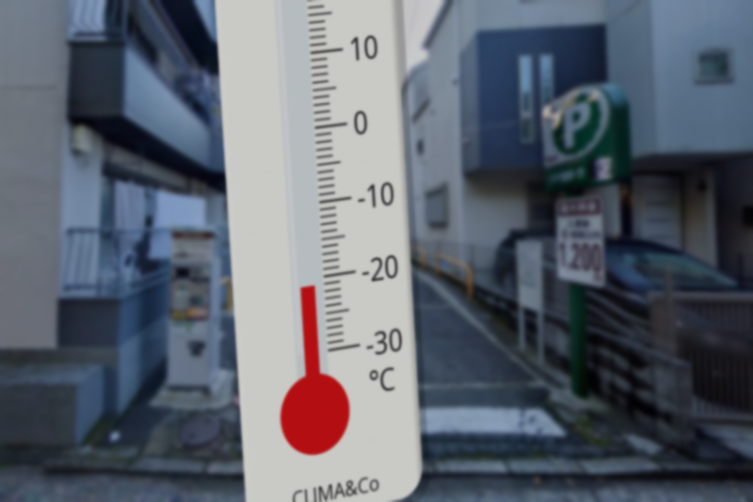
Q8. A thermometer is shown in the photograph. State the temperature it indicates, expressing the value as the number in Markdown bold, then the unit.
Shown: **-21** °C
